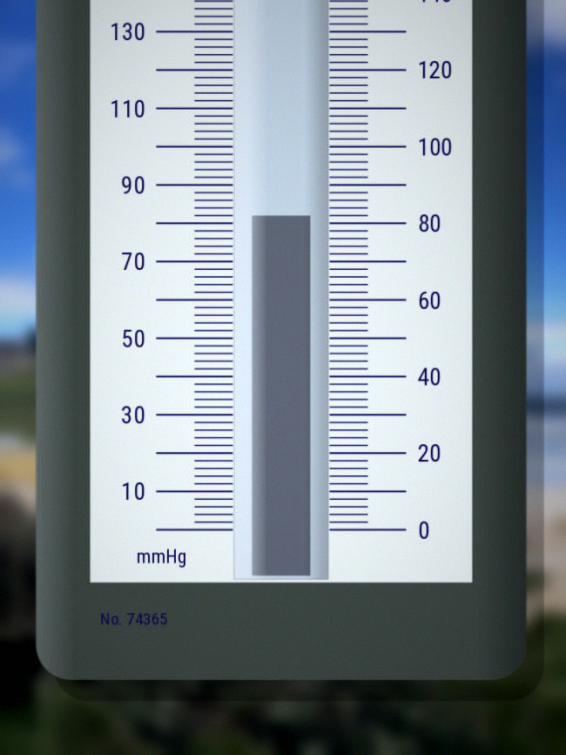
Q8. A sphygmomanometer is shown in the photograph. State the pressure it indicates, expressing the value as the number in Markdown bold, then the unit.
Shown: **82** mmHg
